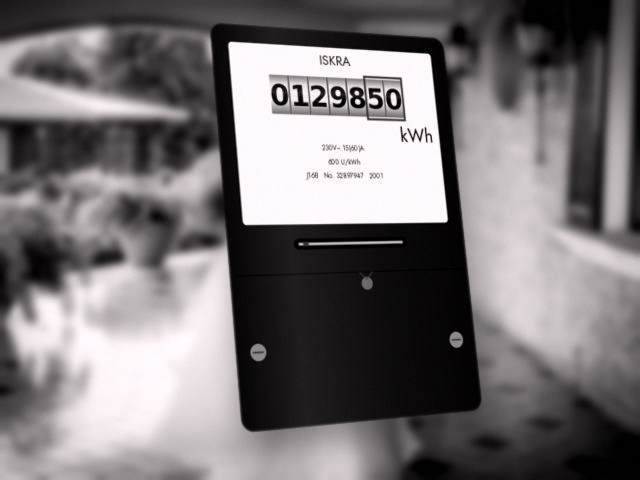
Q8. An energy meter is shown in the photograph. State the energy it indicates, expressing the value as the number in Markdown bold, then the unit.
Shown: **1298.50** kWh
